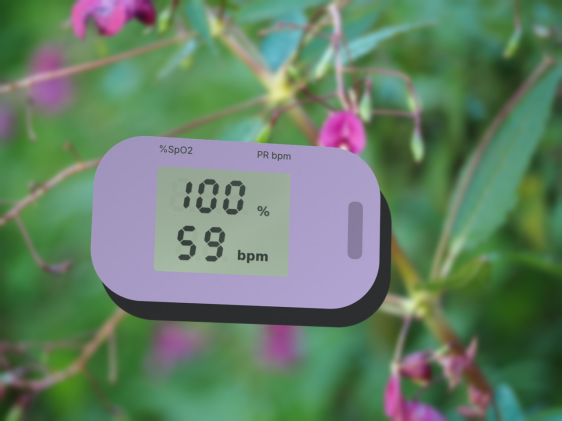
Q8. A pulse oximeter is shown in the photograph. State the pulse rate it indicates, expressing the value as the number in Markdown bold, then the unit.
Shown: **59** bpm
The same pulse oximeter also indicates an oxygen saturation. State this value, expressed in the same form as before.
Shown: **100** %
